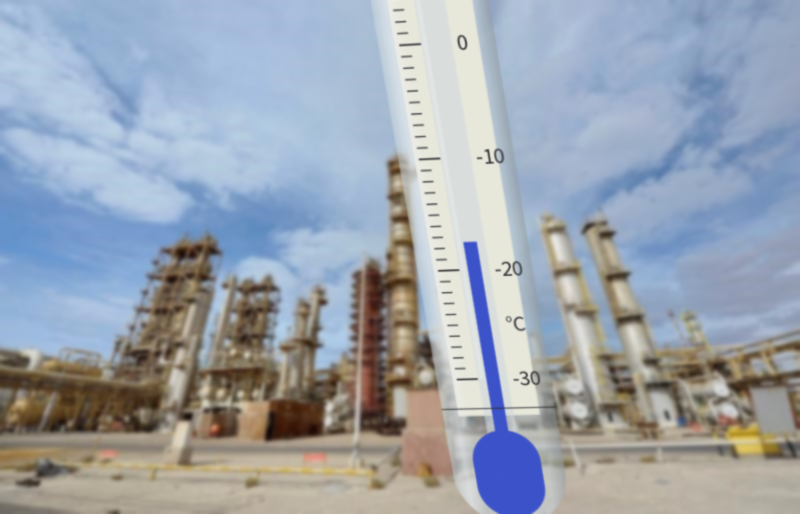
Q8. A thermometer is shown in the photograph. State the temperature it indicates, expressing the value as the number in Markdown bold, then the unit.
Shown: **-17.5** °C
